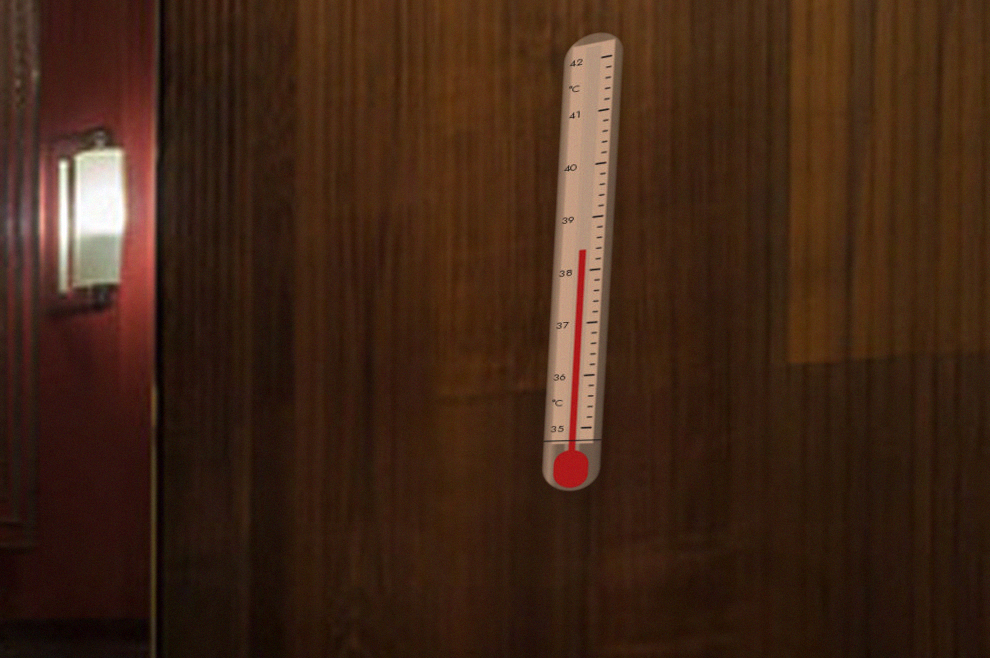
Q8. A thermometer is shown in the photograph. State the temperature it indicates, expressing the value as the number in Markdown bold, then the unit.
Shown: **38.4** °C
